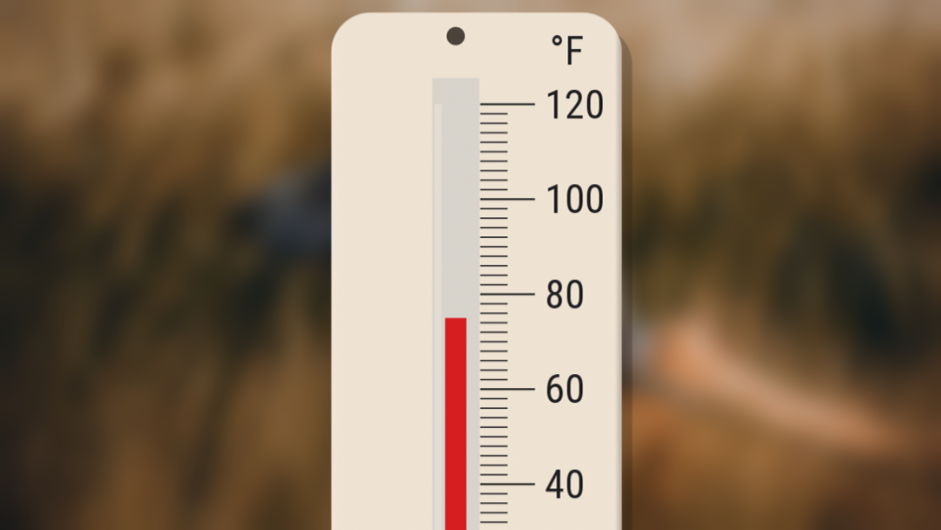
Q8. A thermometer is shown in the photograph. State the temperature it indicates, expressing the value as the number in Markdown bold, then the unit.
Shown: **75** °F
